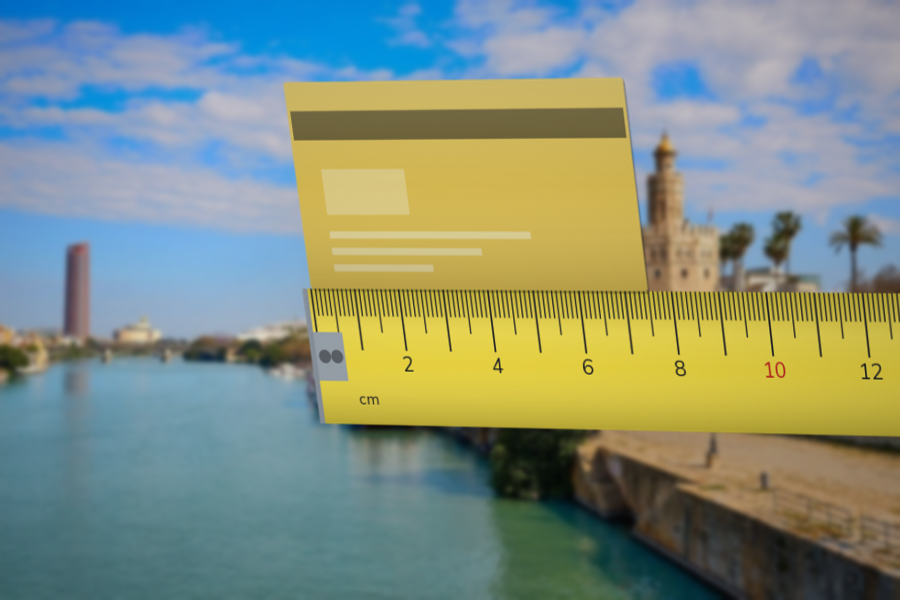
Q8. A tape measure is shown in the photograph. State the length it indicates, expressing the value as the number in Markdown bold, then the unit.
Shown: **7.5** cm
